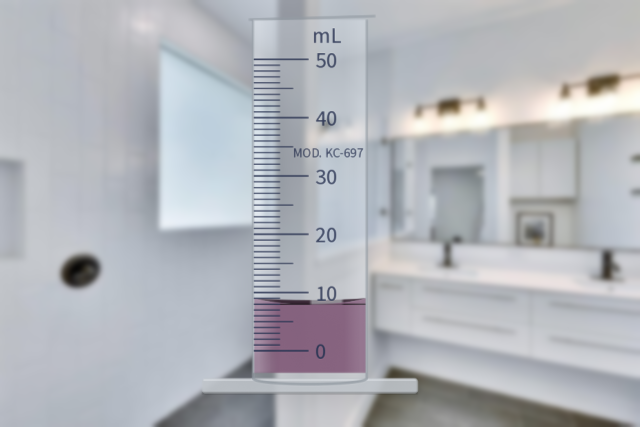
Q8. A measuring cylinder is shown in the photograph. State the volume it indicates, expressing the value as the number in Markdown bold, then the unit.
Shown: **8** mL
